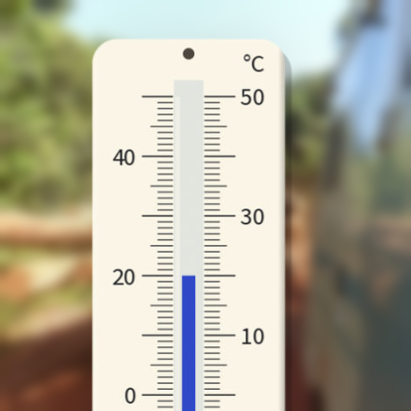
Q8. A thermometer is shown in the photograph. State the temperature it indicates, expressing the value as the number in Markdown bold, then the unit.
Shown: **20** °C
